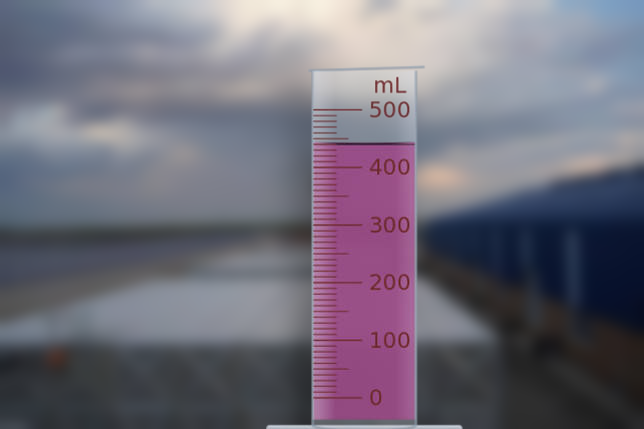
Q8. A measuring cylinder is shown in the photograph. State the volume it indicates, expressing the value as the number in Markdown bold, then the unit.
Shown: **440** mL
